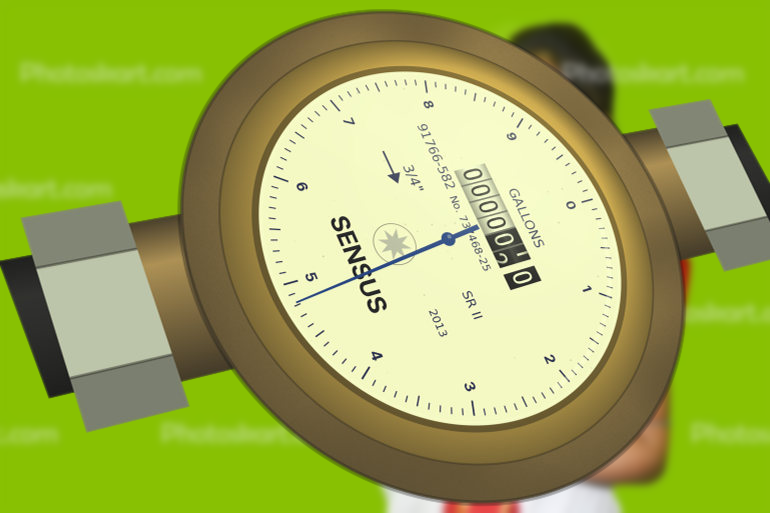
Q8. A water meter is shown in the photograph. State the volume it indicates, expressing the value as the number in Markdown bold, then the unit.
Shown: **14.8** gal
